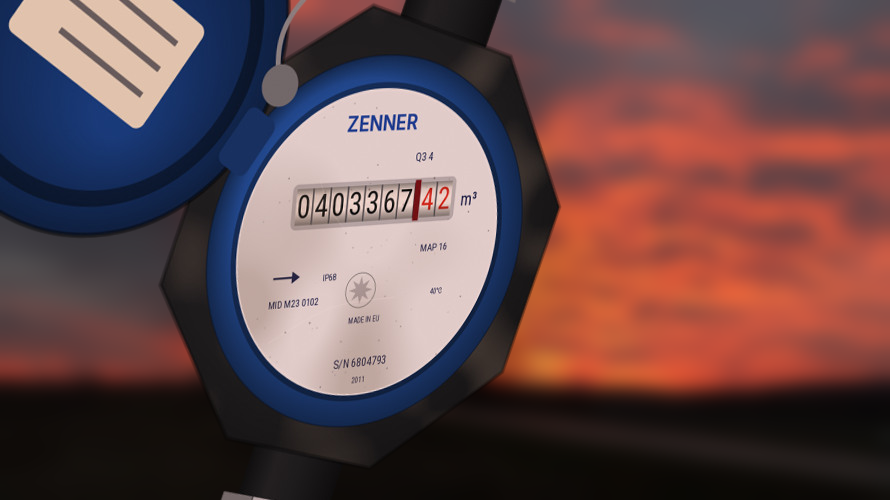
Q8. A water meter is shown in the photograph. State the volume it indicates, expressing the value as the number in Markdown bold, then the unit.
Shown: **403367.42** m³
